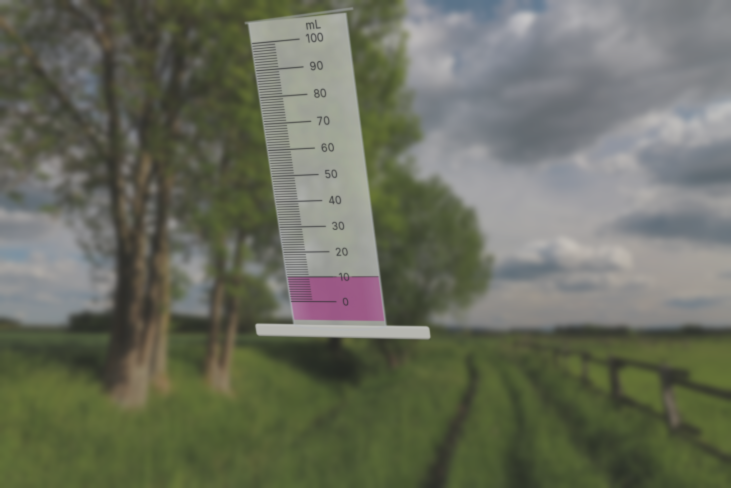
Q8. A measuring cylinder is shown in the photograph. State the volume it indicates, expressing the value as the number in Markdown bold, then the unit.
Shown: **10** mL
